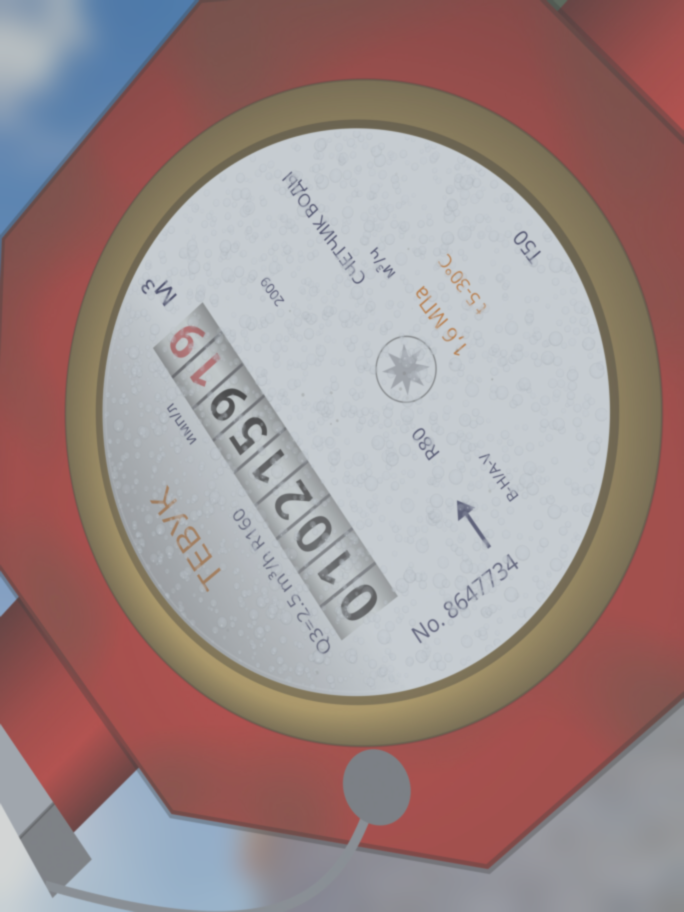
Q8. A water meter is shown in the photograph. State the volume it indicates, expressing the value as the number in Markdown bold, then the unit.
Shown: **102159.19** m³
